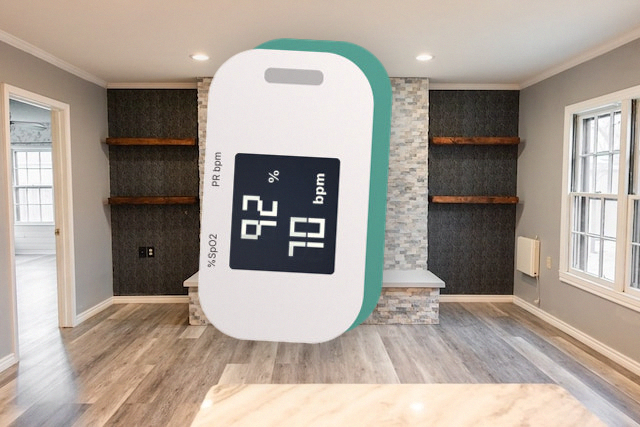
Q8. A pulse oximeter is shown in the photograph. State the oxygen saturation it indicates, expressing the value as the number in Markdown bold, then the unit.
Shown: **92** %
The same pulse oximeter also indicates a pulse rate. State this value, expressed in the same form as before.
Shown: **70** bpm
